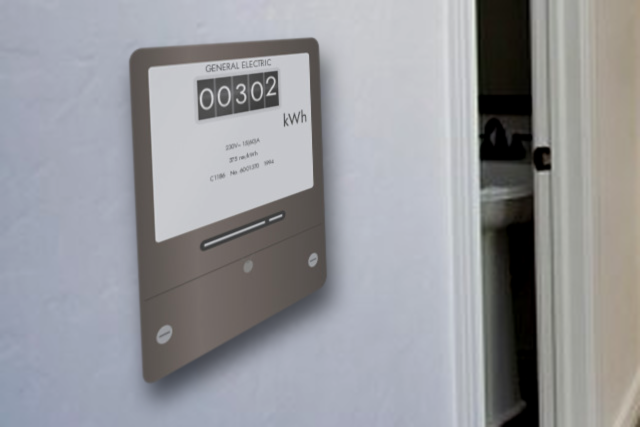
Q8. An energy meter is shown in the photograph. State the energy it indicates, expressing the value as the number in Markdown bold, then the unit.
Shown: **302** kWh
